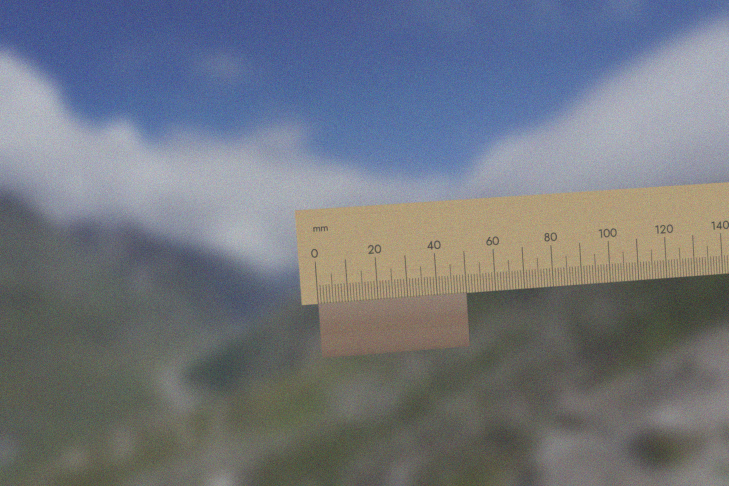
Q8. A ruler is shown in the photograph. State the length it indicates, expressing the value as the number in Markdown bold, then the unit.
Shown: **50** mm
